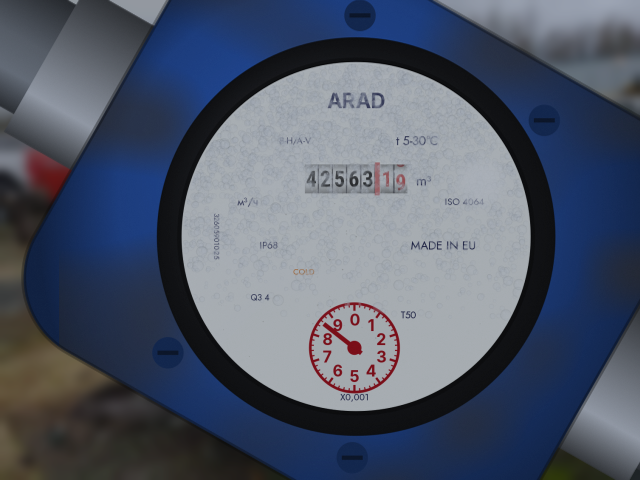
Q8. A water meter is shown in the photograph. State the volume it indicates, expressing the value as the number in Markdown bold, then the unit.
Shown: **42563.188** m³
